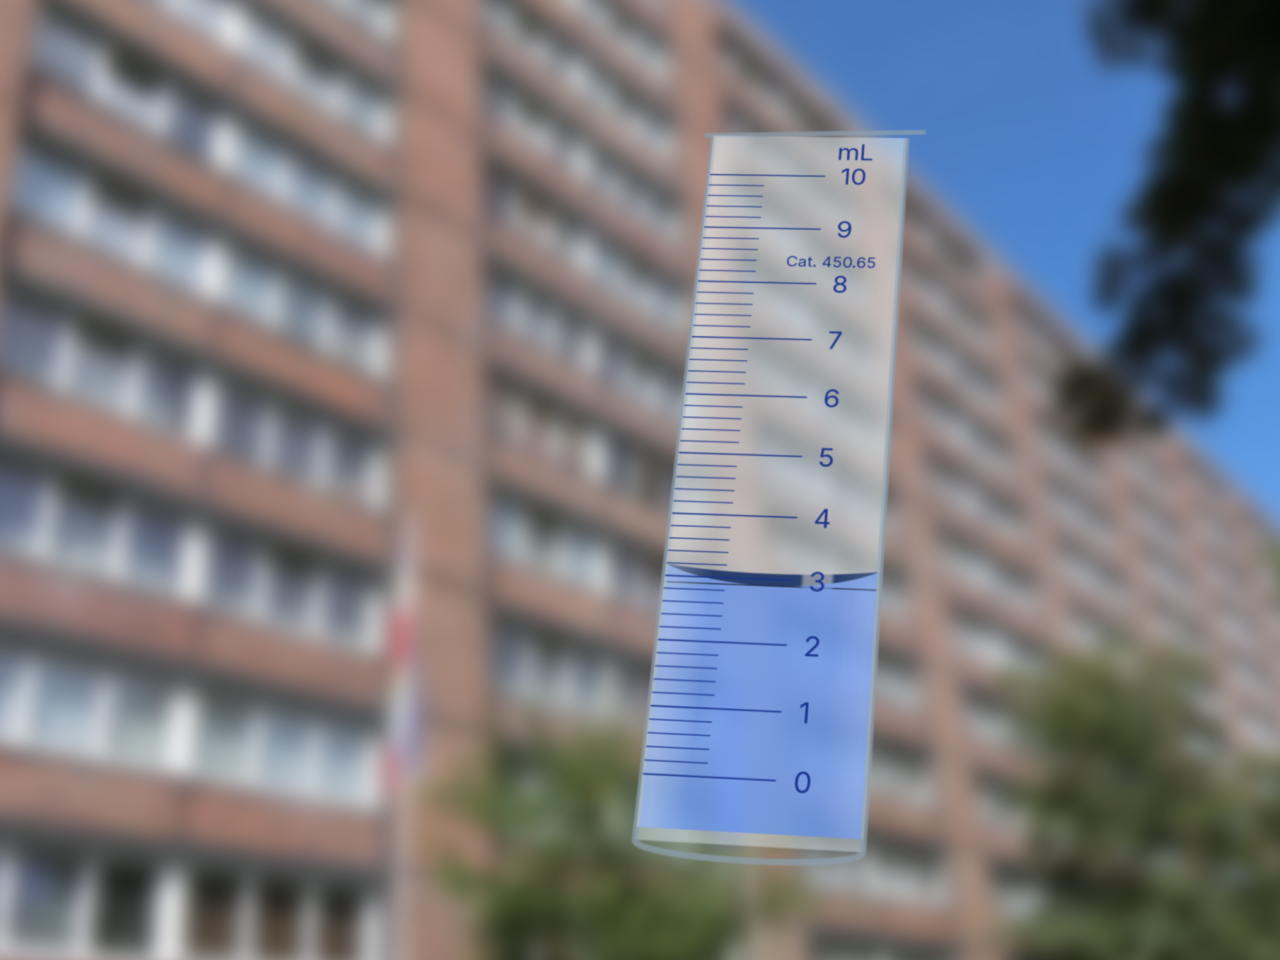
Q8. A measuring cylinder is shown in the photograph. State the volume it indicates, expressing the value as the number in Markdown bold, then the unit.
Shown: **2.9** mL
